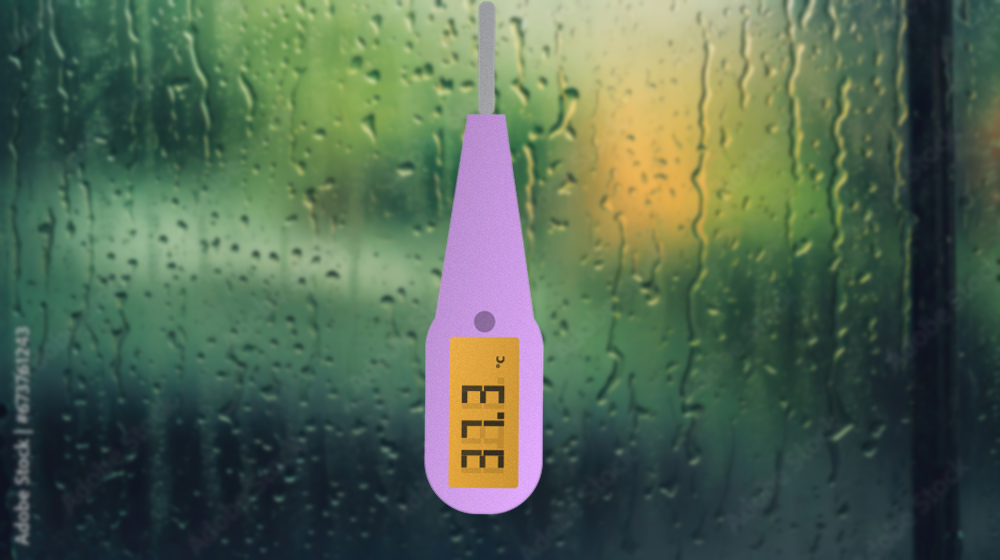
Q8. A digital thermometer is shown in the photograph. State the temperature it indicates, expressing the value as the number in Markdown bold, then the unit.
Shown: **37.3** °C
